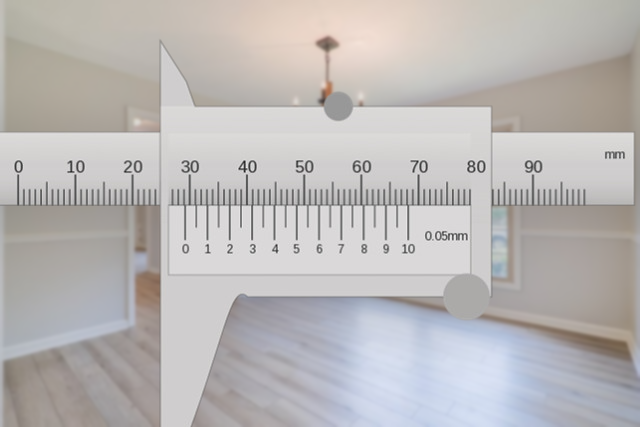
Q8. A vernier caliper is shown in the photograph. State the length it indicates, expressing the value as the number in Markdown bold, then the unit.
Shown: **29.2** mm
